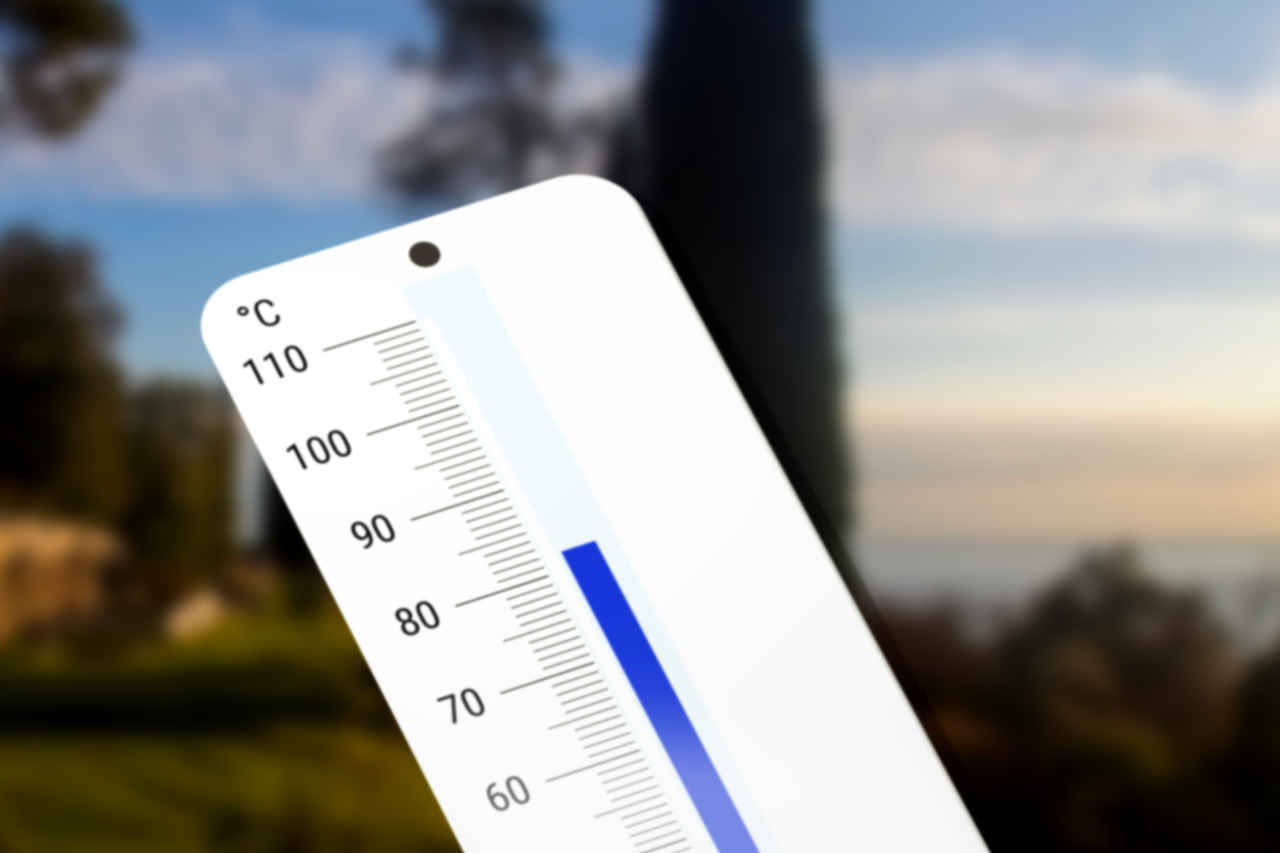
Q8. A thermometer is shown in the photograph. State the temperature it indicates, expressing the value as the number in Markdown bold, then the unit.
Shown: **82** °C
